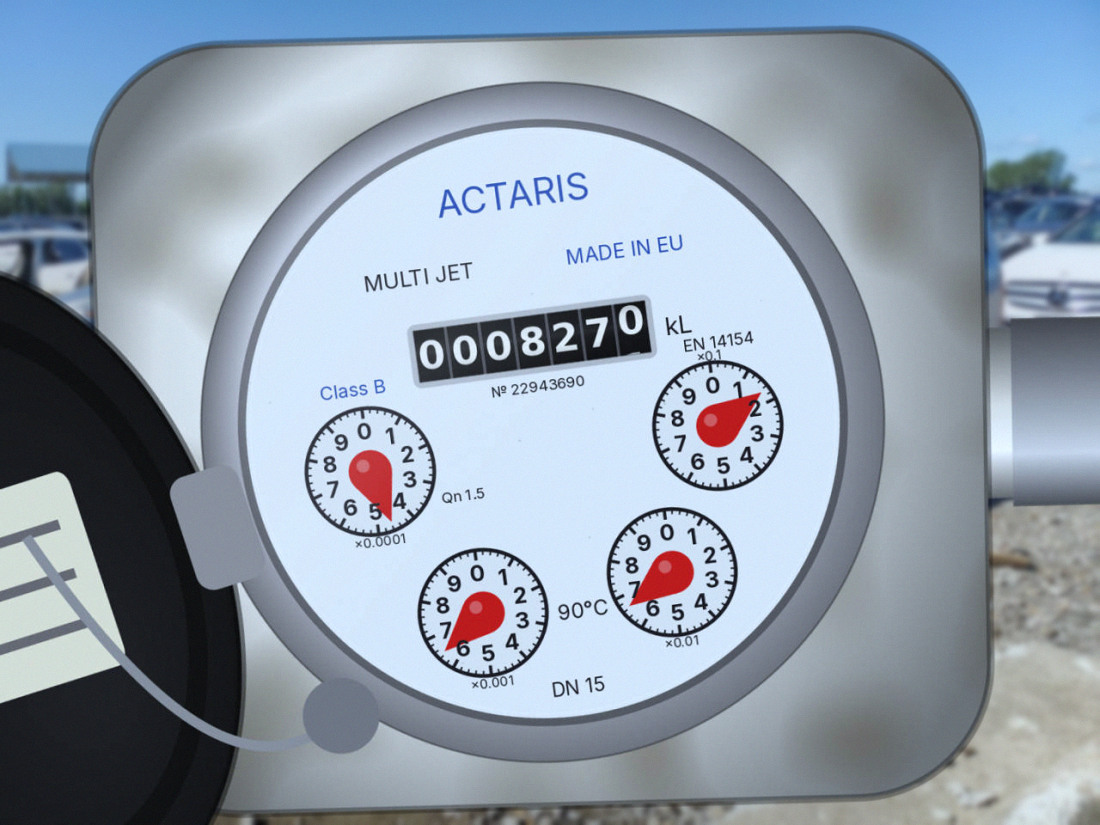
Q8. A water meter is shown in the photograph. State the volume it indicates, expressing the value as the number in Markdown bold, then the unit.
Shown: **8270.1664** kL
